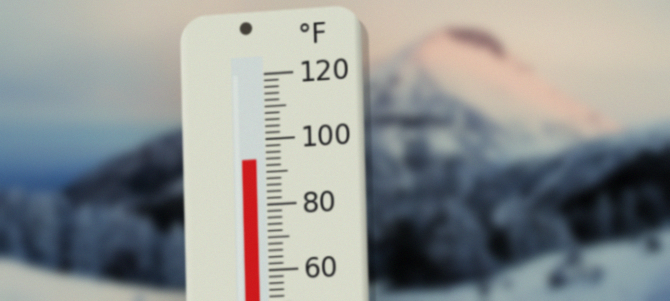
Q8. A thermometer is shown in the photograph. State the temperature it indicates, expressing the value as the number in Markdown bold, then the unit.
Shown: **94** °F
